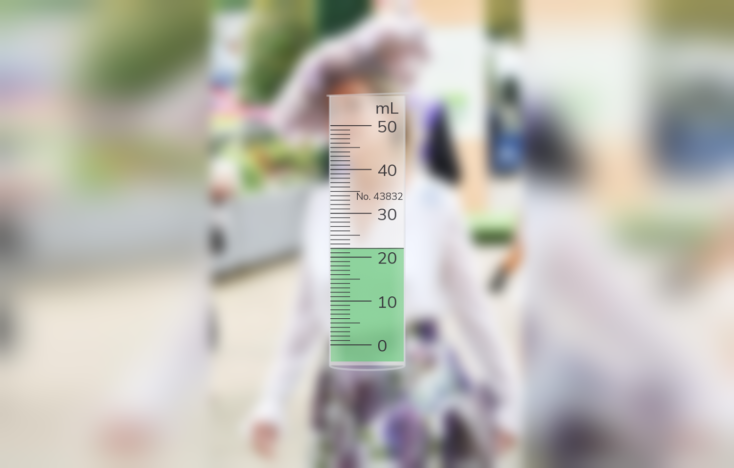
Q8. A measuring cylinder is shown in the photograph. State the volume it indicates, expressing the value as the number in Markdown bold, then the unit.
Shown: **22** mL
